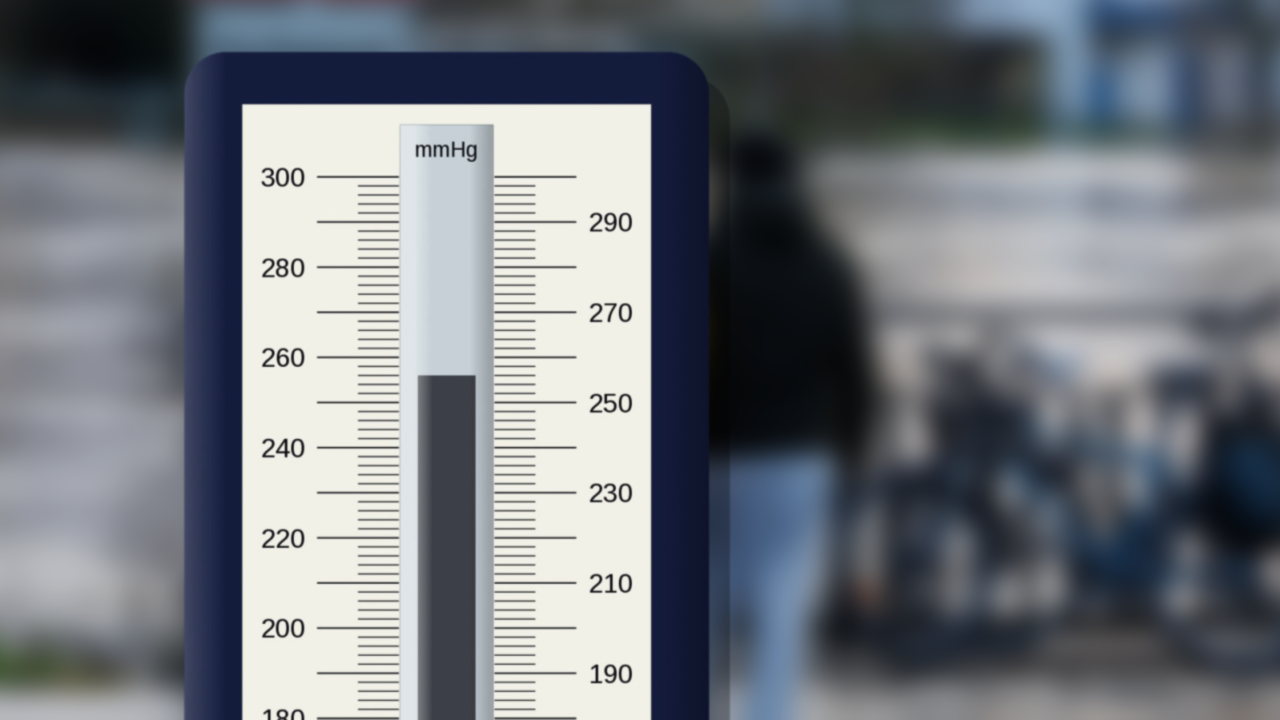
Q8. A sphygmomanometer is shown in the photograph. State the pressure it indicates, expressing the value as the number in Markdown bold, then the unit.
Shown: **256** mmHg
